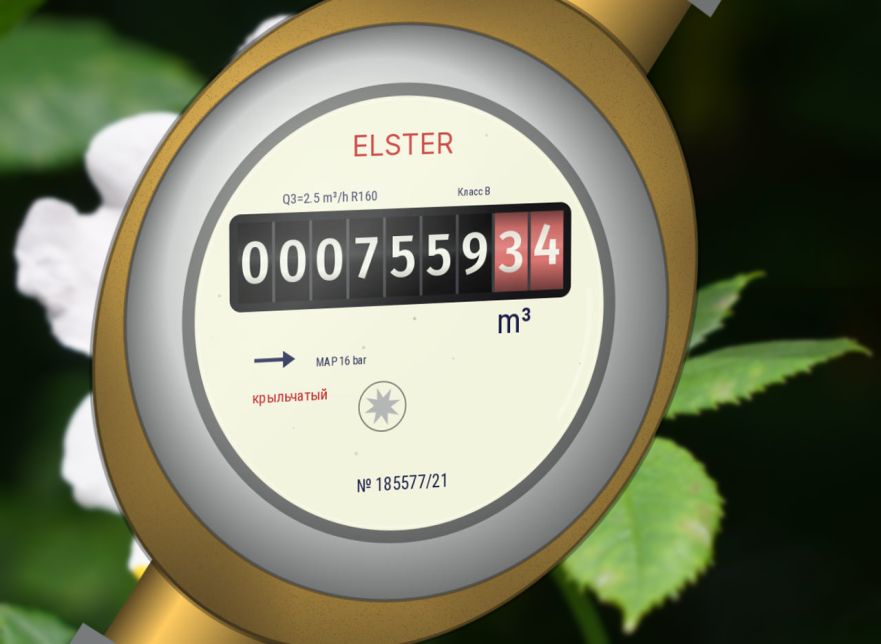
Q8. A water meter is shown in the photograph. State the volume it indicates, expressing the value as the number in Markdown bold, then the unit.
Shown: **7559.34** m³
